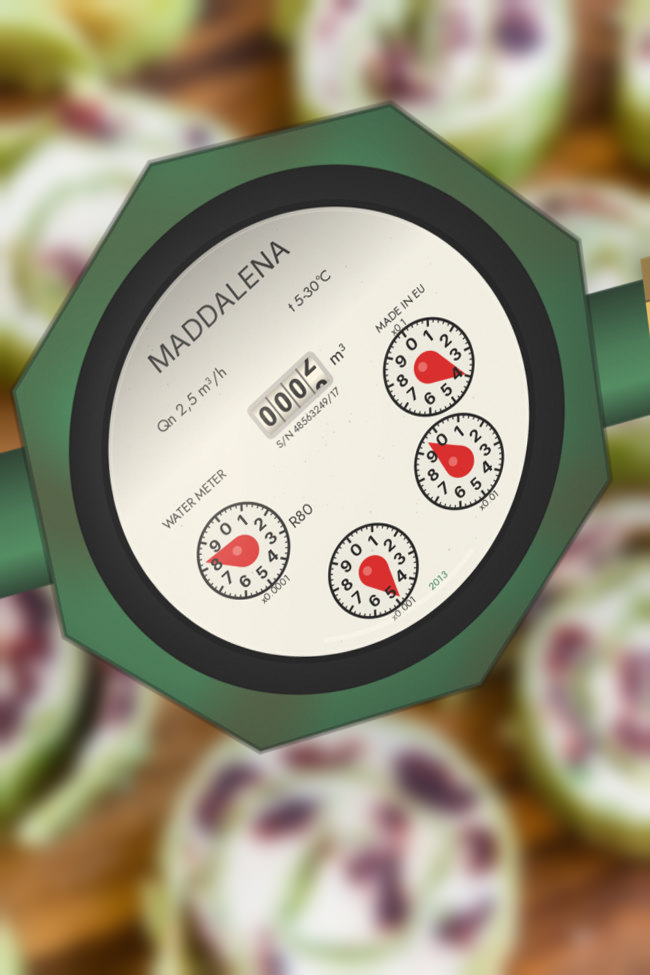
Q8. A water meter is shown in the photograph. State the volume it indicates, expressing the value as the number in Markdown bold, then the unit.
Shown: **2.3948** m³
